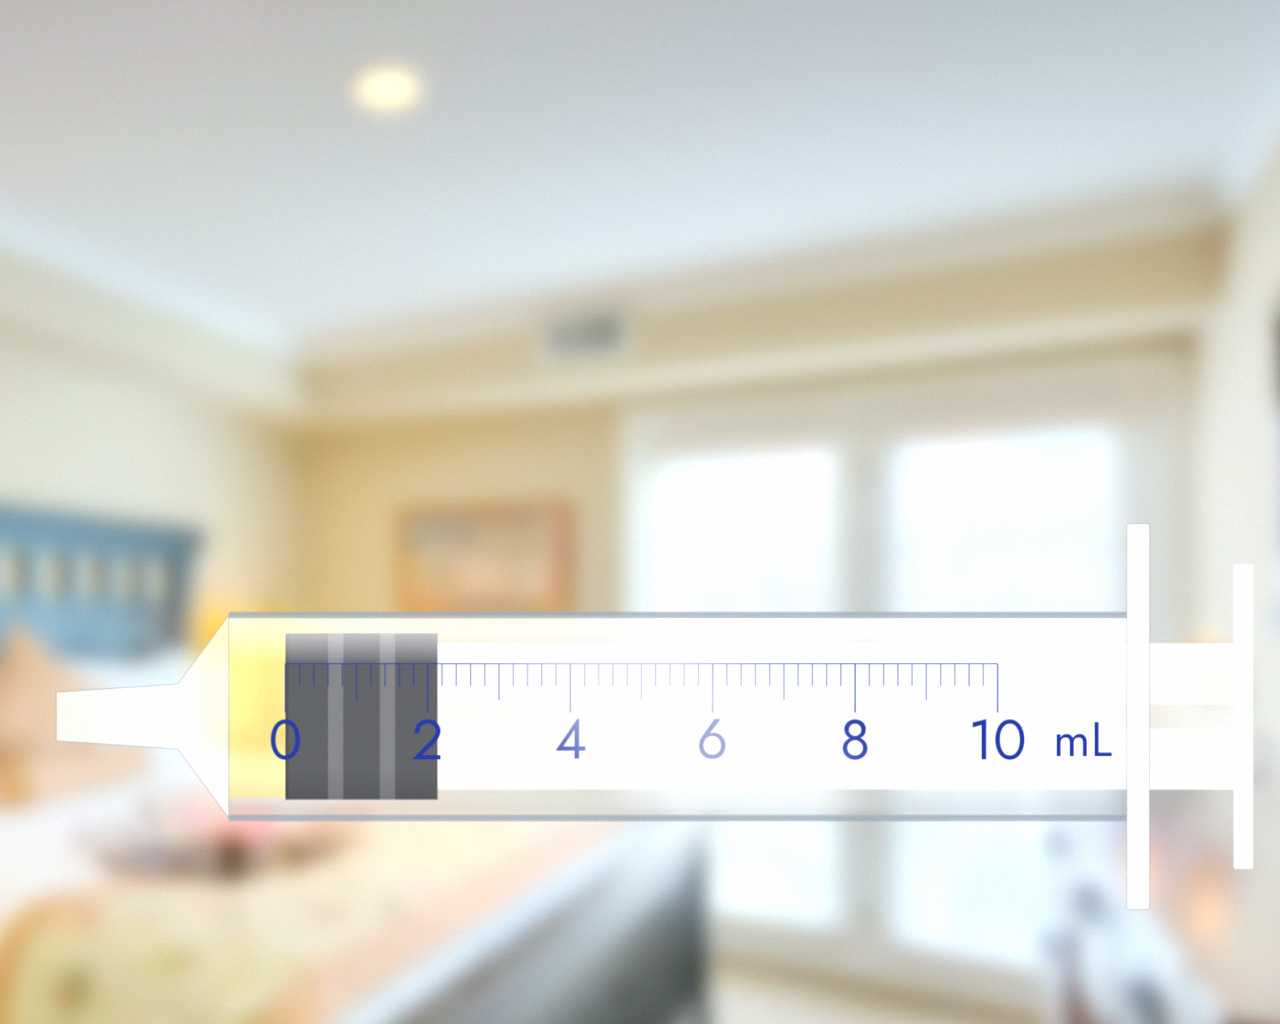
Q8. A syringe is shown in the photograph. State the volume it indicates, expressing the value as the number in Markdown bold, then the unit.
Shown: **0** mL
